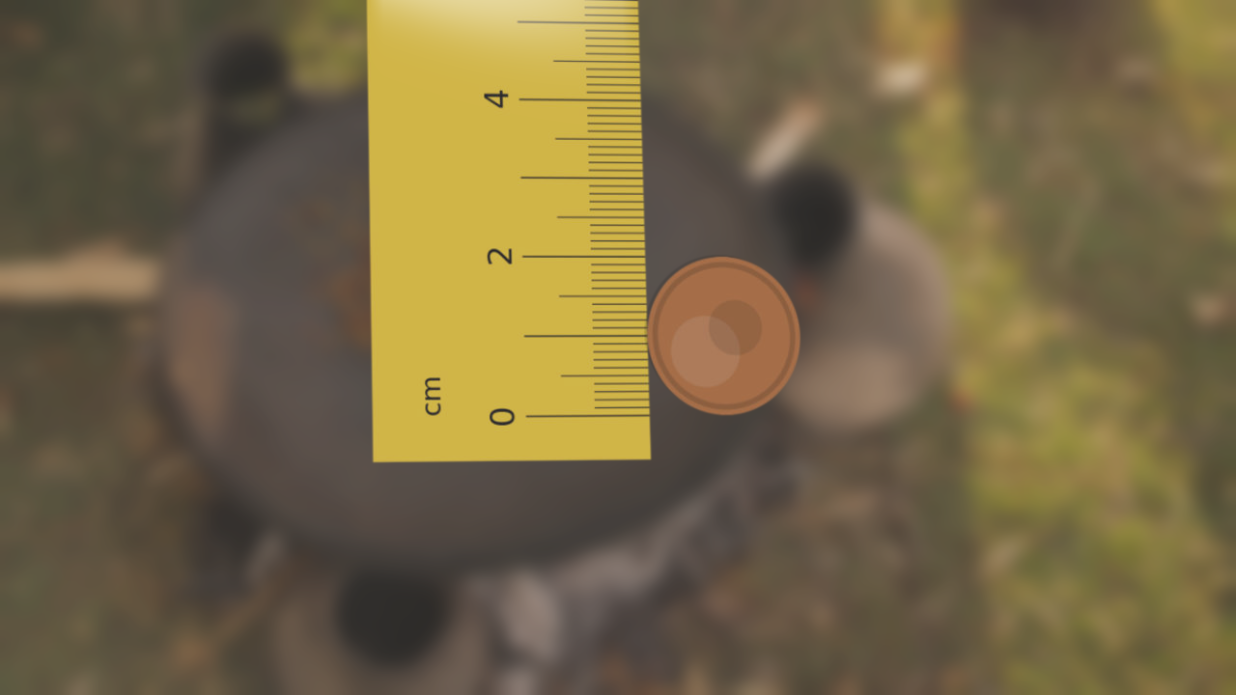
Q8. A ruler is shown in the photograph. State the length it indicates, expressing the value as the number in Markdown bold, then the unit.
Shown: **2** cm
